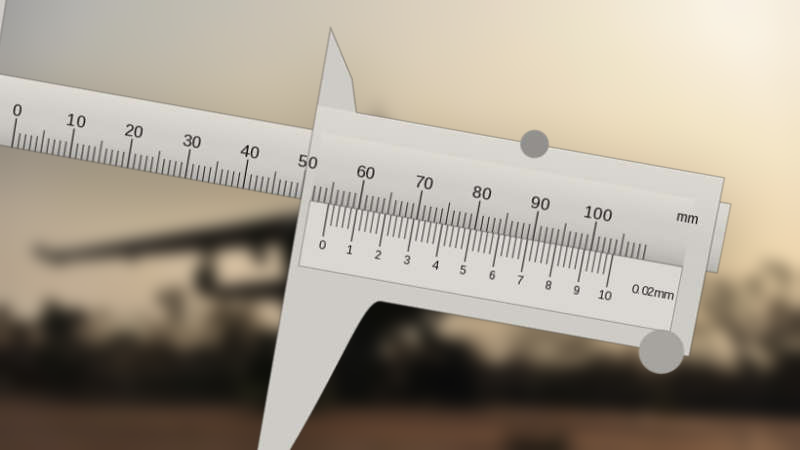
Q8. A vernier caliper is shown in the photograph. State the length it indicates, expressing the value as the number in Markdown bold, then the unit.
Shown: **54.8** mm
